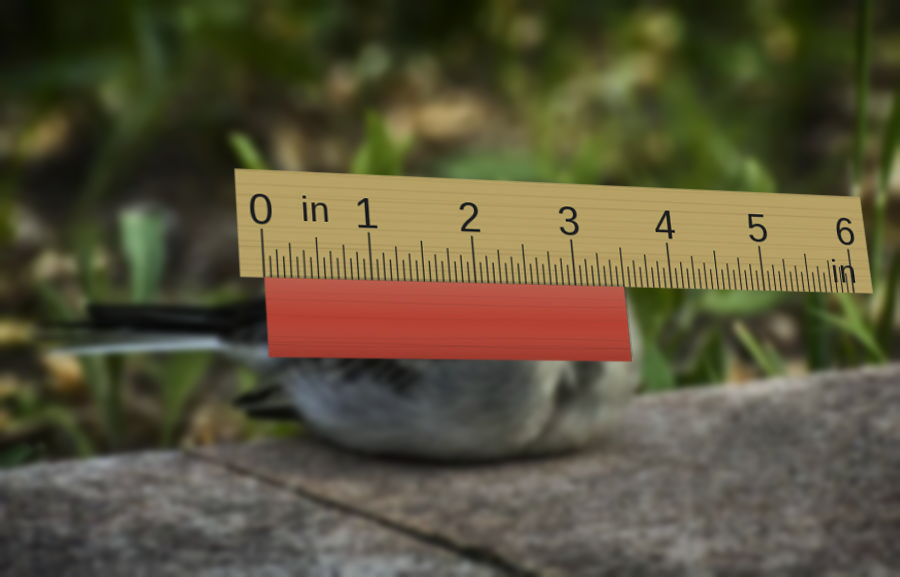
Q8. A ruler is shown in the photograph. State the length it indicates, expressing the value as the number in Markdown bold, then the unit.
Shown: **3.5** in
